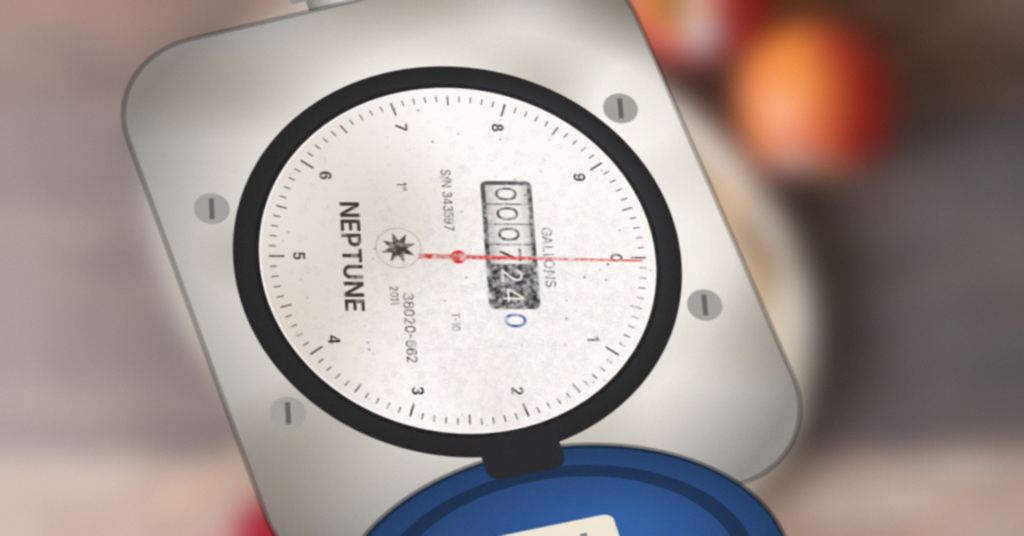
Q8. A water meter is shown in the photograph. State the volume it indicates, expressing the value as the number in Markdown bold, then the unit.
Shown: **7240.0** gal
